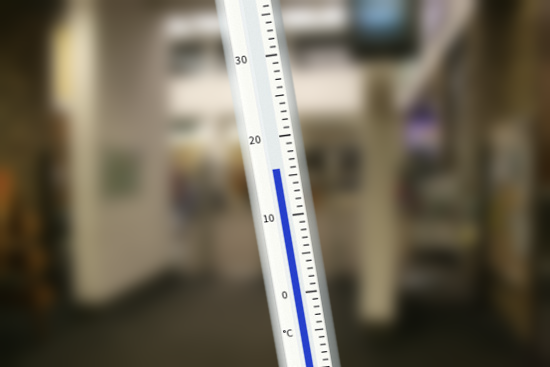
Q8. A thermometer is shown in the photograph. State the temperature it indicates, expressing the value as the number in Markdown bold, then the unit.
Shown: **16** °C
